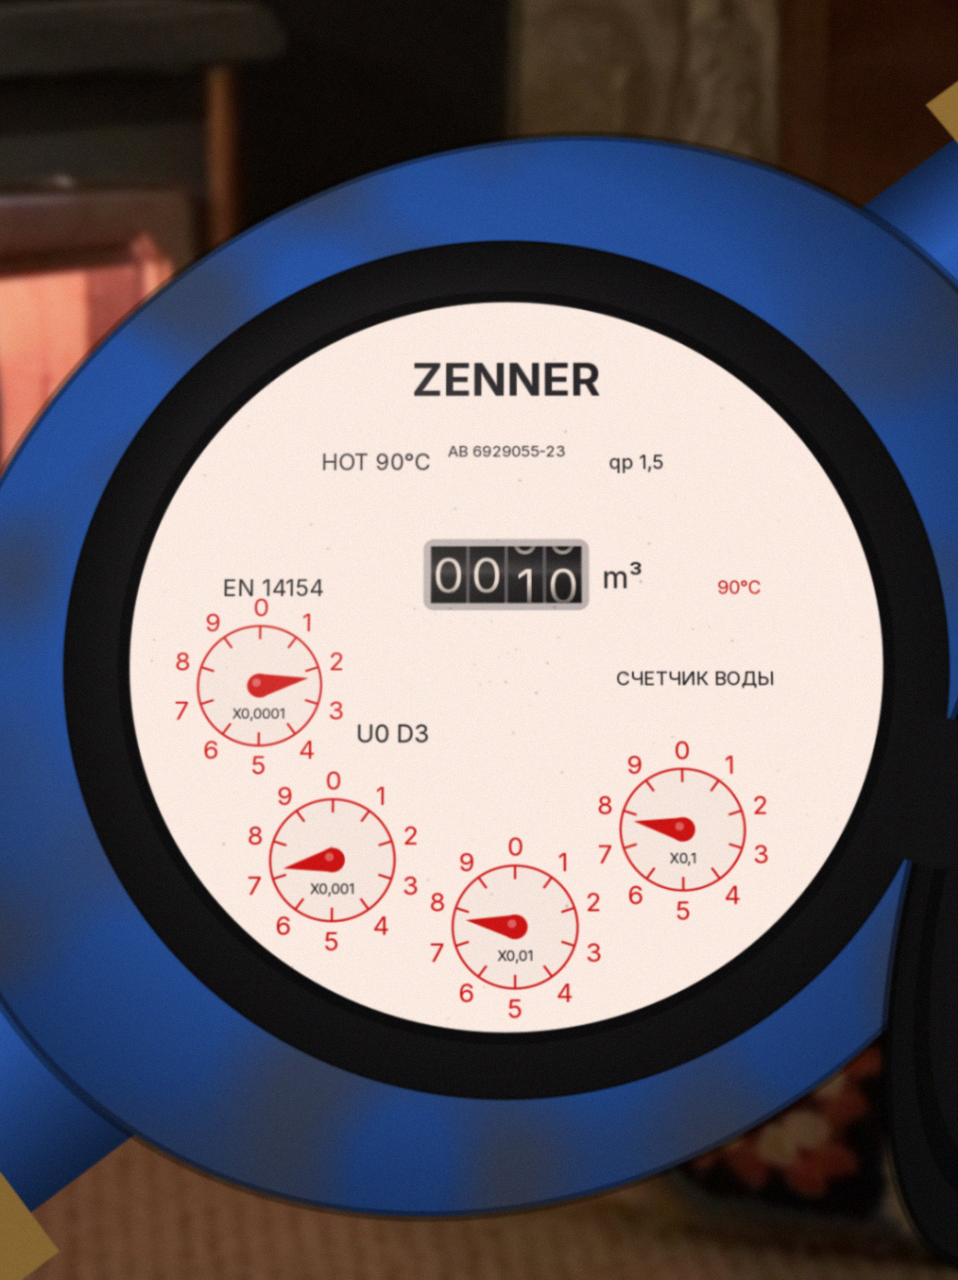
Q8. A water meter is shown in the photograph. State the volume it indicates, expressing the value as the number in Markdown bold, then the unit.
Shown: **9.7772** m³
